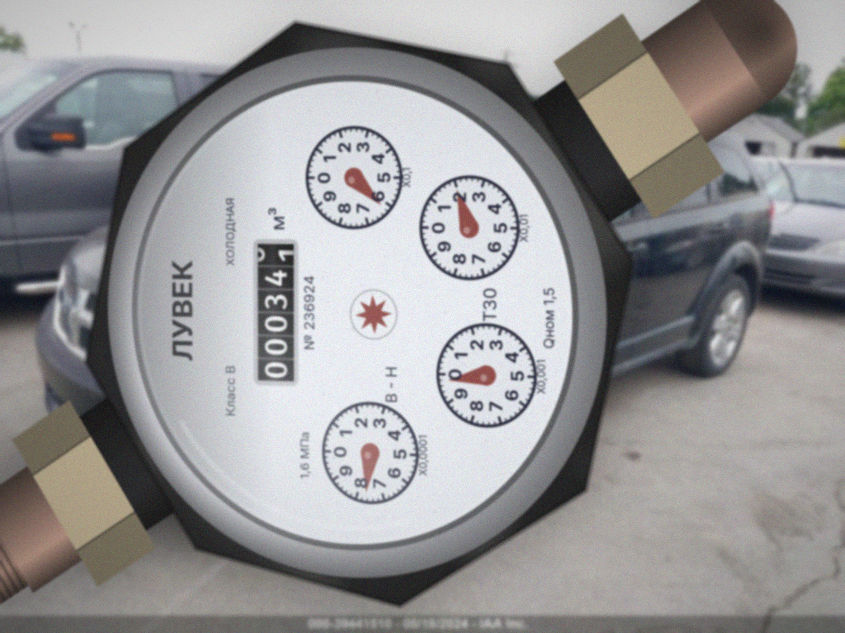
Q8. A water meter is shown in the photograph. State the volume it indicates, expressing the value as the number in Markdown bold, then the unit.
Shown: **340.6197** m³
